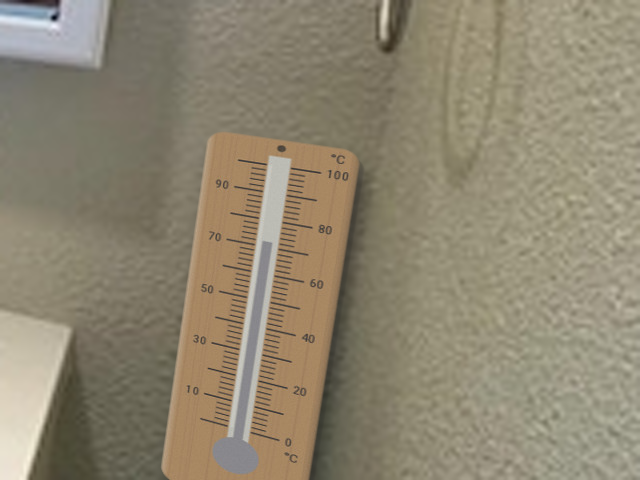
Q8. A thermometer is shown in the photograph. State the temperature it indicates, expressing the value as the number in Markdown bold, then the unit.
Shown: **72** °C
